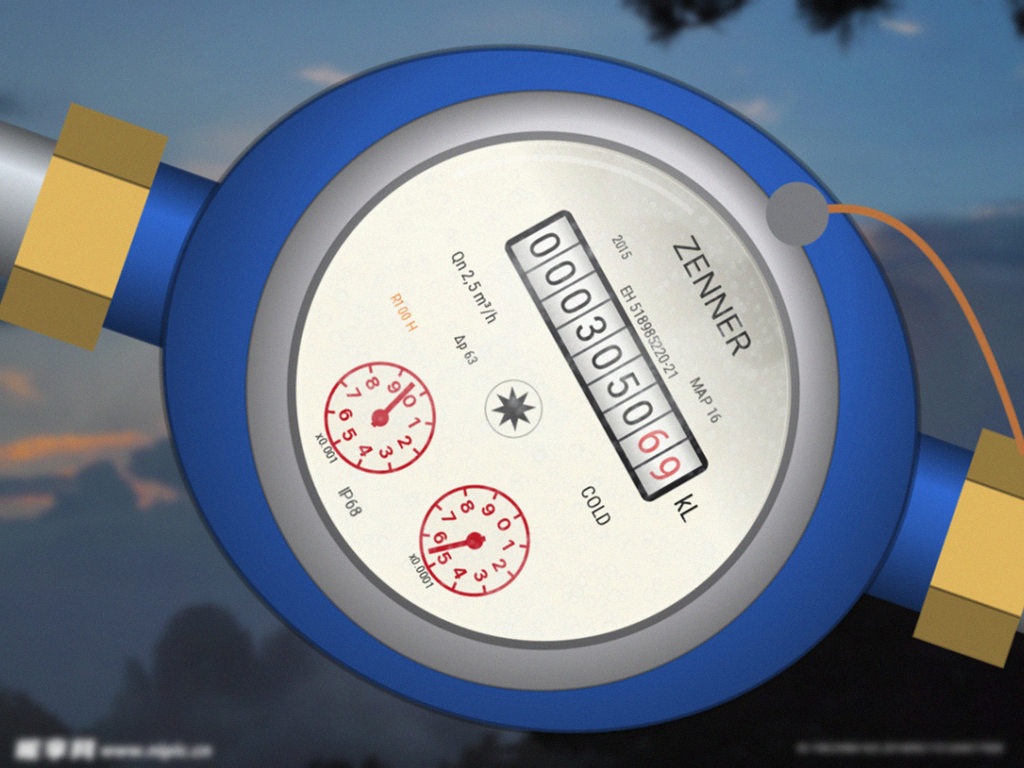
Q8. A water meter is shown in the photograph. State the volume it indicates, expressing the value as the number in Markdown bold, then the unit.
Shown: **3050.6895** kL
